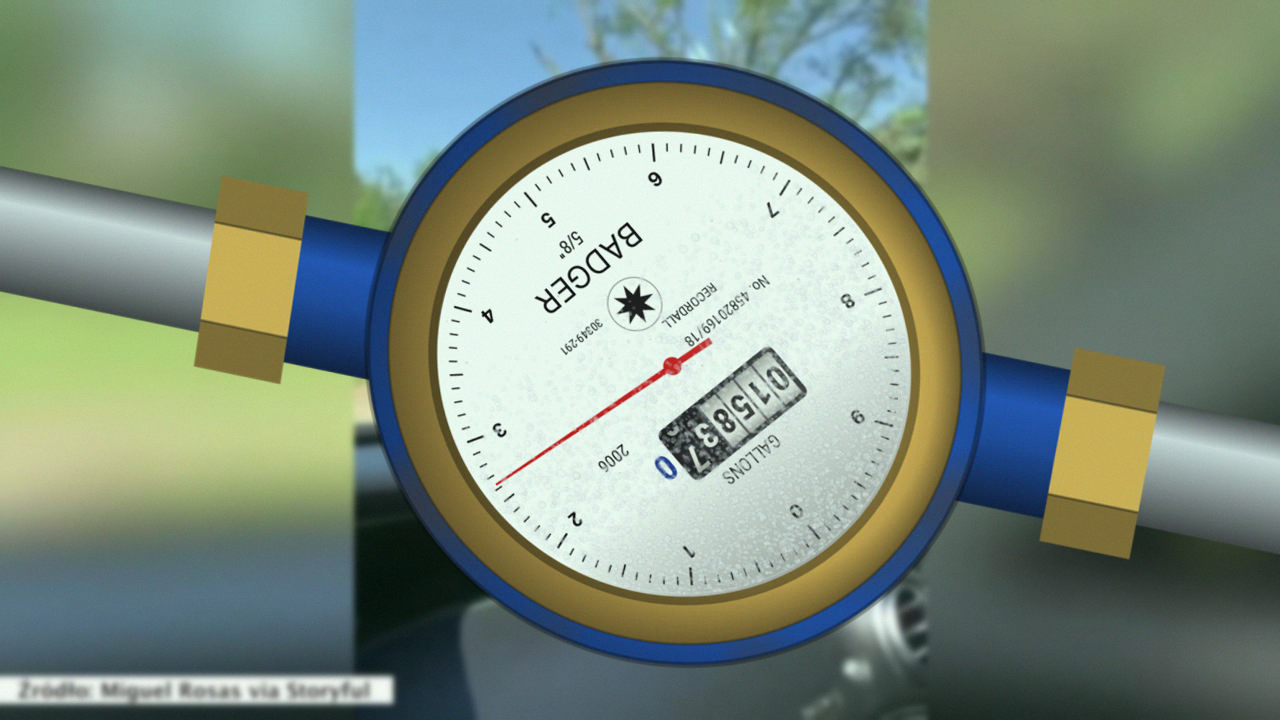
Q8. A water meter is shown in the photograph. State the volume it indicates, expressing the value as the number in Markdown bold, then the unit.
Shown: **158372.6** gal
